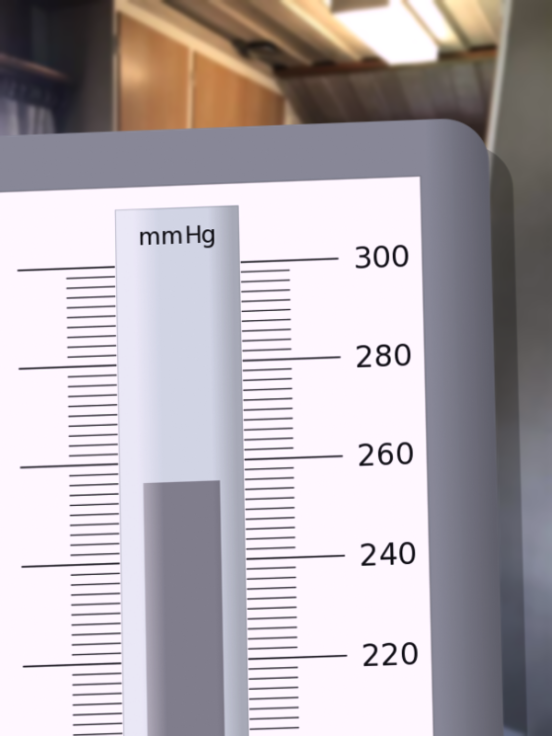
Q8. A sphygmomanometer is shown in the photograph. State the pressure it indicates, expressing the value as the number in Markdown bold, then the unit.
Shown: **256** mmHg
